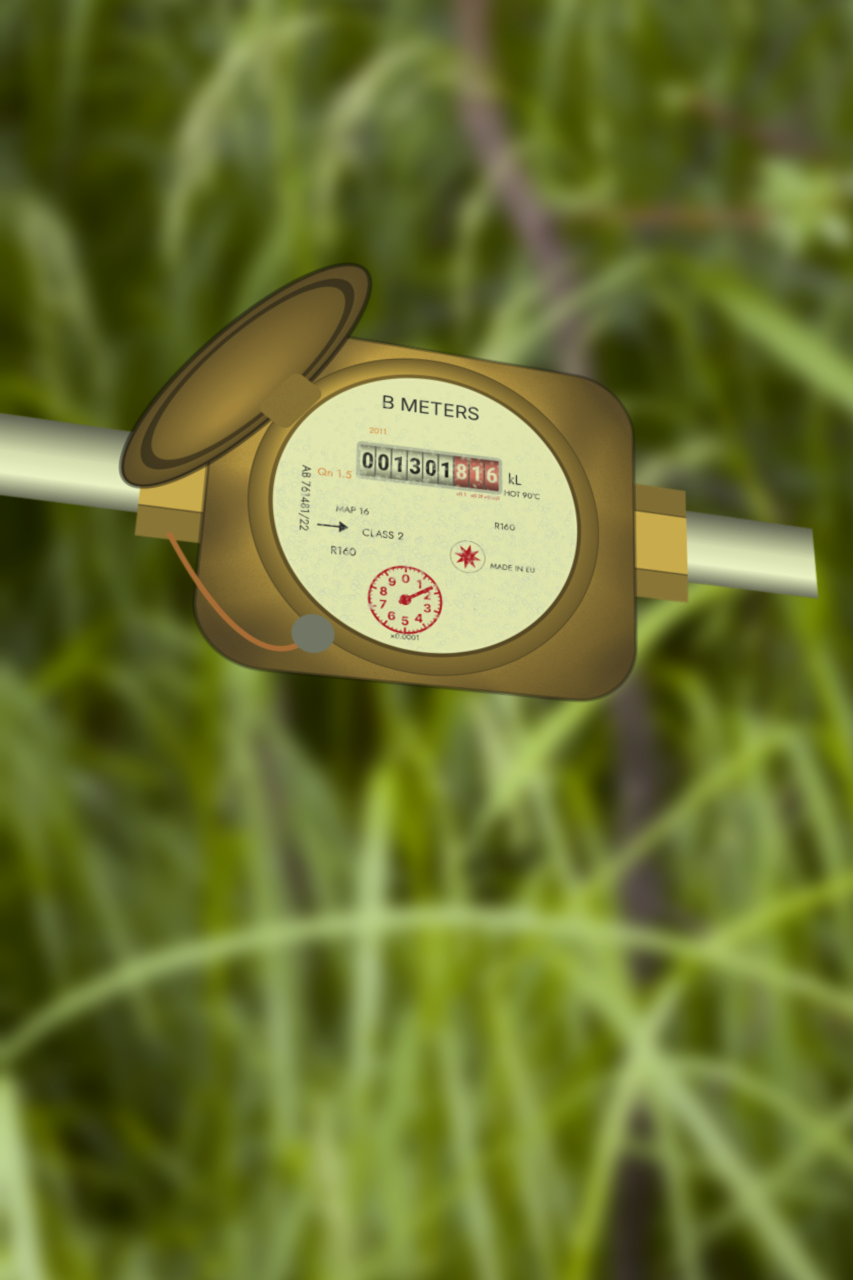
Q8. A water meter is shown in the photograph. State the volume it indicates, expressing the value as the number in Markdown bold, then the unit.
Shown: **1301.8161** kL
